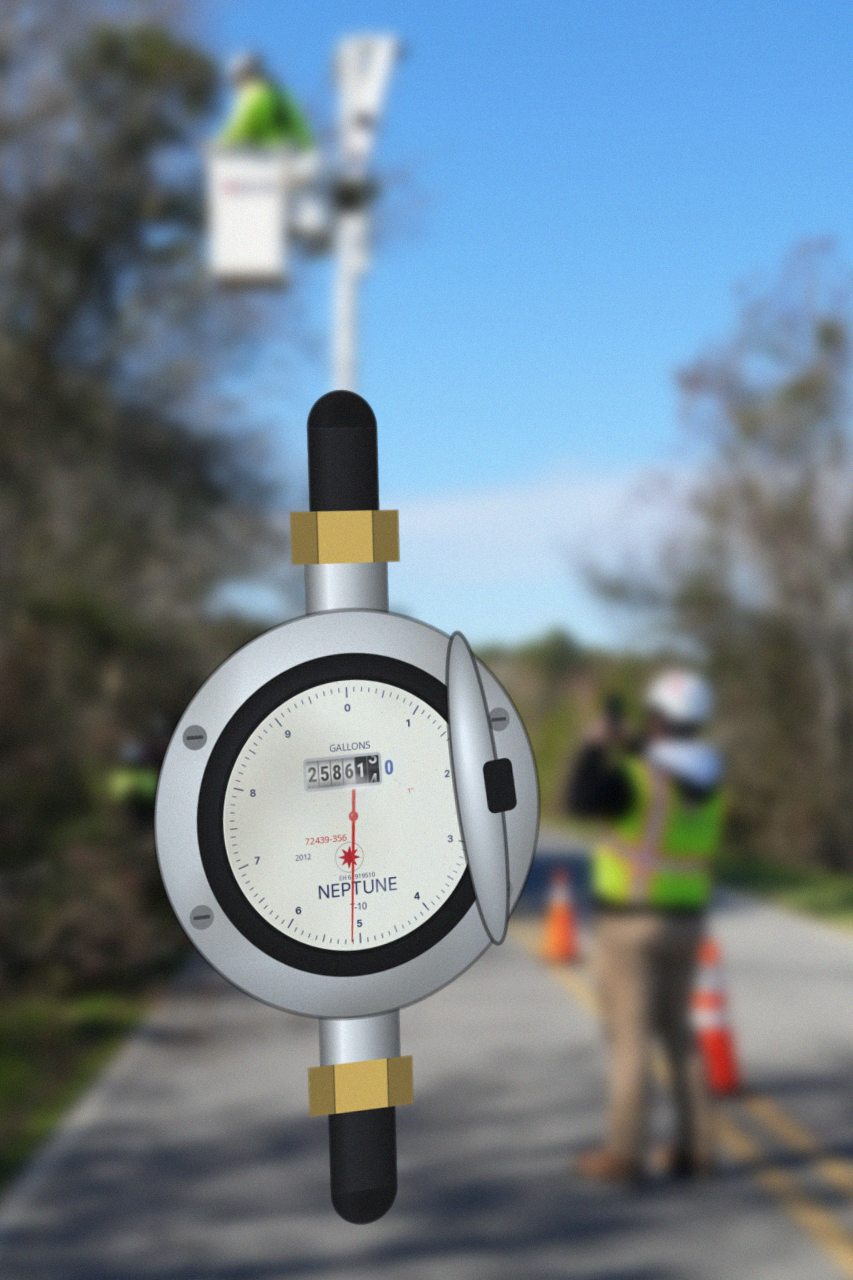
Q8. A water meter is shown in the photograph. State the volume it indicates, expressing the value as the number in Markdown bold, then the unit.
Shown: **2586135.1** gal
